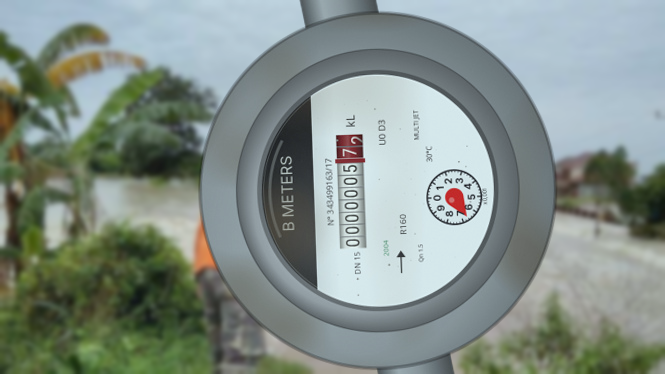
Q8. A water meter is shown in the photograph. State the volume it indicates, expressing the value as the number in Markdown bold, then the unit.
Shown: **5.716** kL
